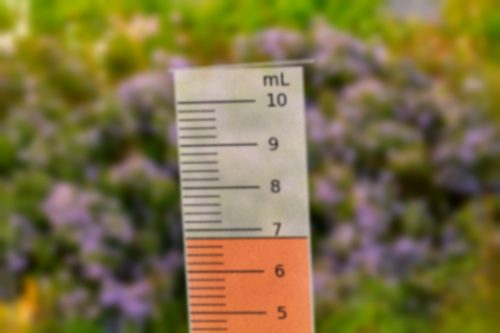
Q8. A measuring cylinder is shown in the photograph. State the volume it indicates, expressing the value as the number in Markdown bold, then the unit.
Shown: **6.8** mL
